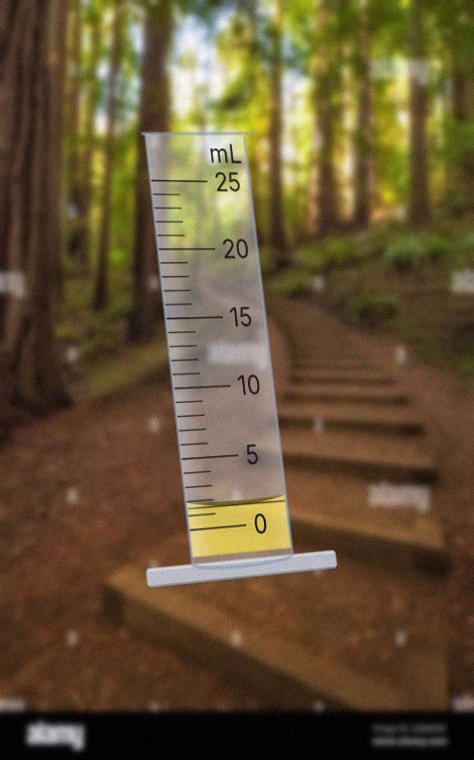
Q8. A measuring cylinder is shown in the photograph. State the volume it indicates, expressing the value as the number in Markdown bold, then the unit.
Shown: **1.5** mL
